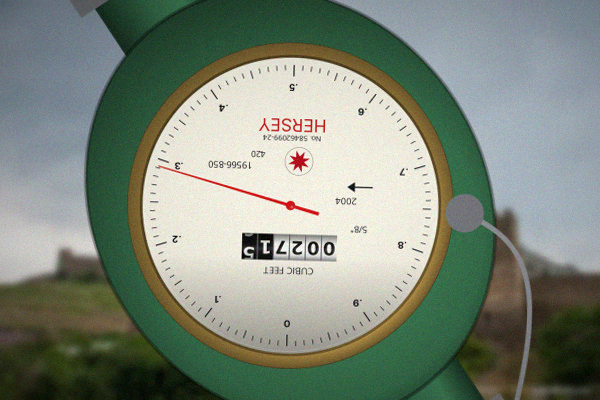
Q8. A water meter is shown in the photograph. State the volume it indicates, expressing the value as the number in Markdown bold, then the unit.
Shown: **2715.29** ft³
